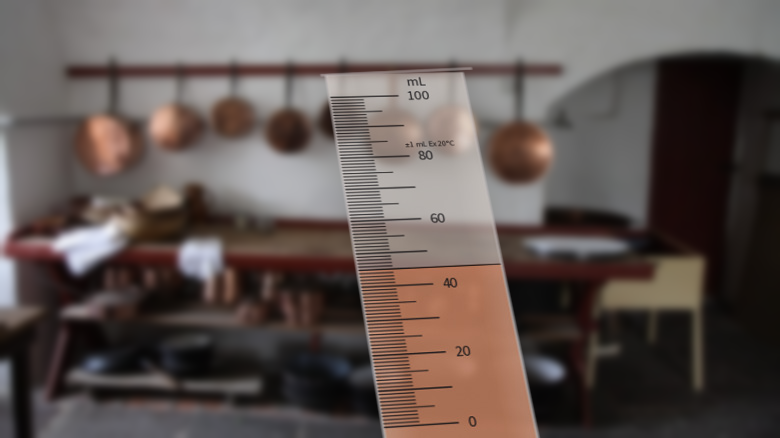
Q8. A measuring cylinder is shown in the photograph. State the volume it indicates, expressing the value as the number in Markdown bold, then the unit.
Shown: **45** mL
